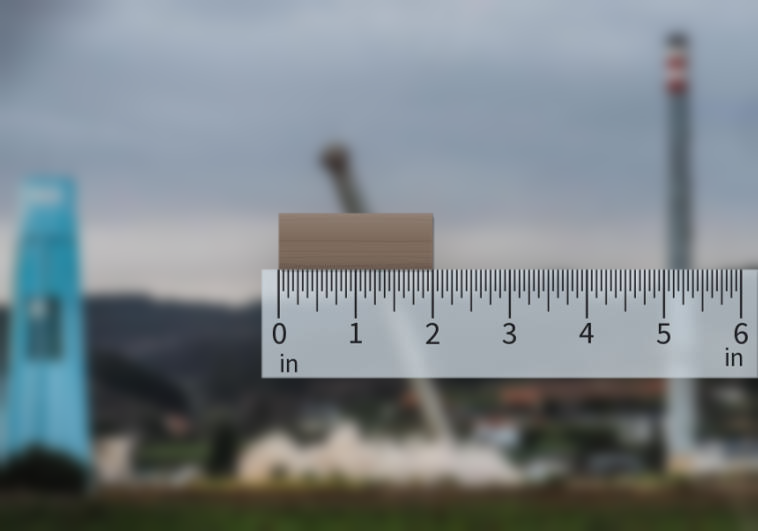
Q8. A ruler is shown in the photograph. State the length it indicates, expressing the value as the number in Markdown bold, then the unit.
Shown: **2** in
